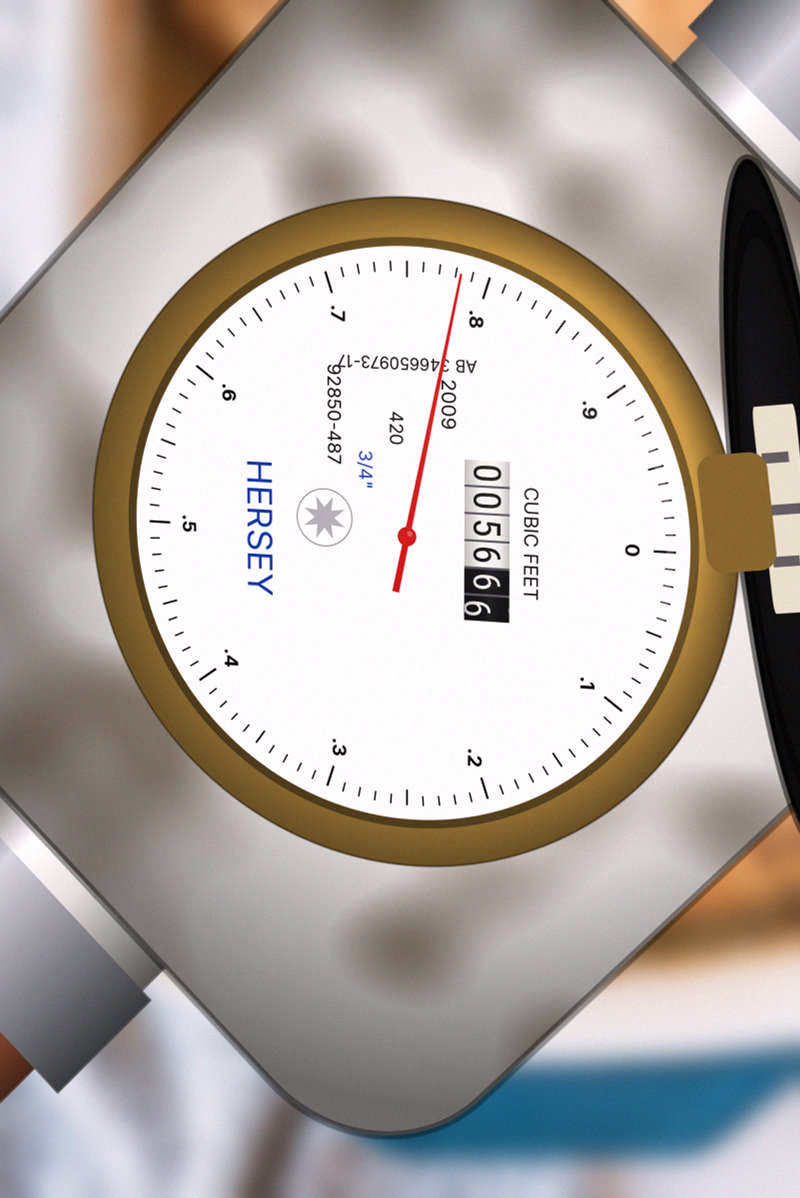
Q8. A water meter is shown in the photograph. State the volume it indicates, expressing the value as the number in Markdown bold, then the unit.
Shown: **5665.78** ft³
